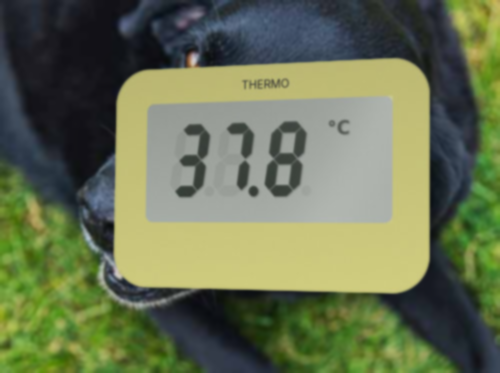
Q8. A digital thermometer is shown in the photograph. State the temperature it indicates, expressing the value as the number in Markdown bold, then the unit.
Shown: **37.8** °C
